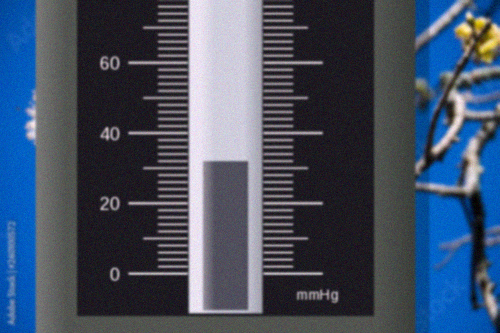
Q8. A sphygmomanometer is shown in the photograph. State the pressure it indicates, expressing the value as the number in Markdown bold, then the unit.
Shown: **32** mmHg
